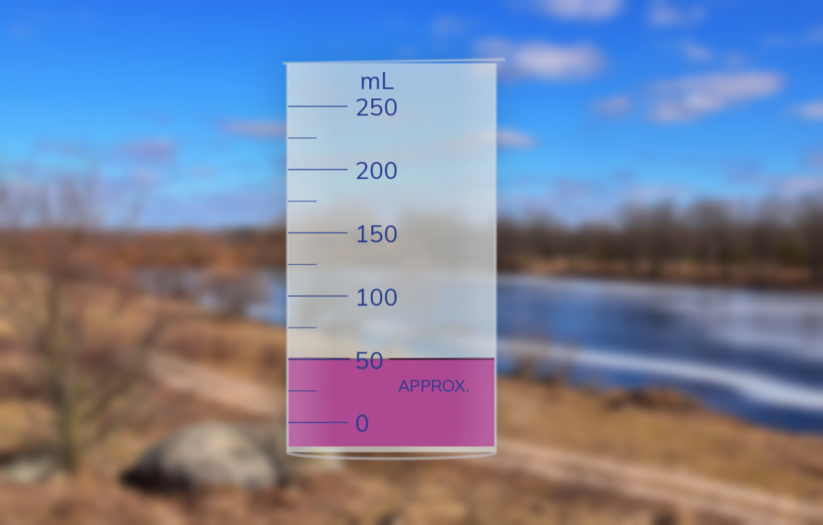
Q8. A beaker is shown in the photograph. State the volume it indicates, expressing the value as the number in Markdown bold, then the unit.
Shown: **50** mL
